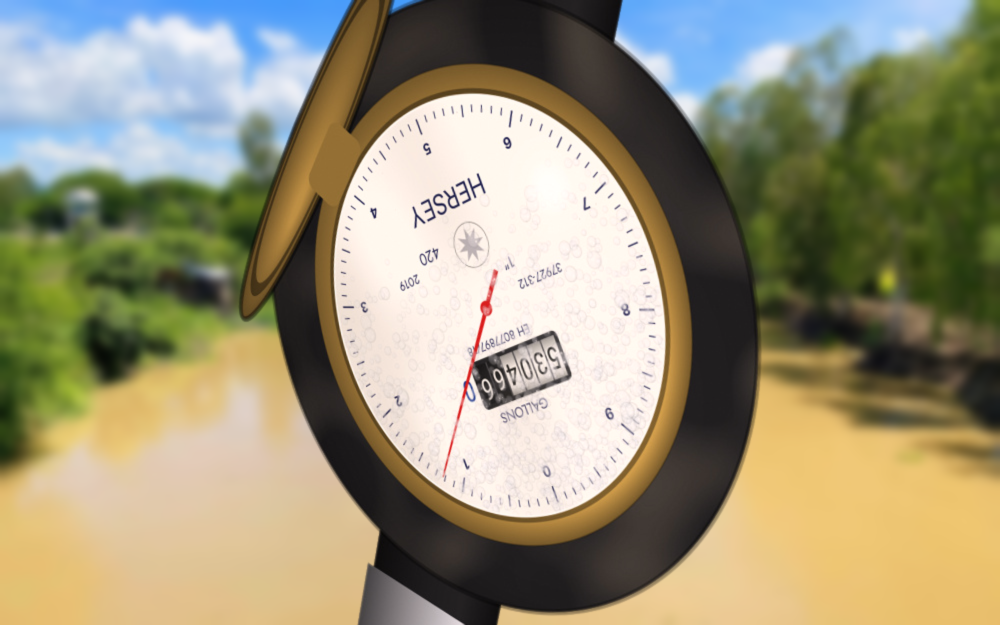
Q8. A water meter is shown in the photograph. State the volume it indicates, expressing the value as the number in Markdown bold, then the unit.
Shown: **5304661.2** gal
